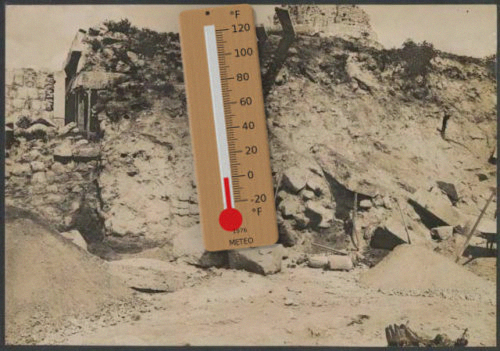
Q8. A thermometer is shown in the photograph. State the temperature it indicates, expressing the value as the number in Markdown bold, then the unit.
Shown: **0** °F
